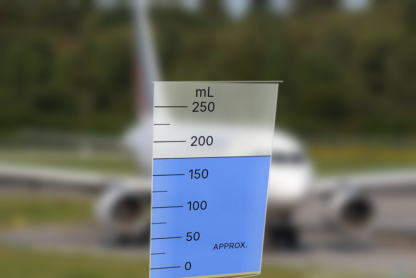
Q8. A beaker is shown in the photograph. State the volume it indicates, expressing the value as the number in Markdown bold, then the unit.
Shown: **175** mL
